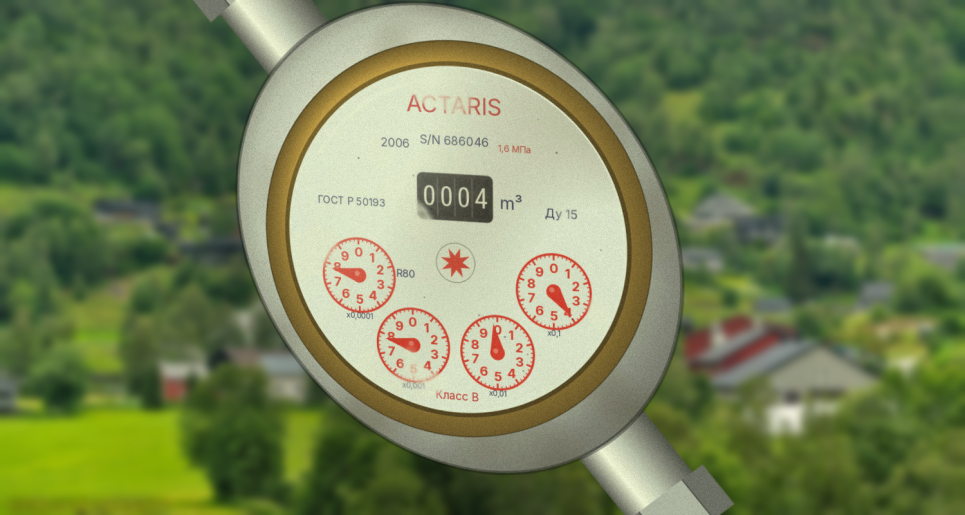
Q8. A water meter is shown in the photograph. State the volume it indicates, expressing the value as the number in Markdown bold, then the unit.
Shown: **4.3977** m³
